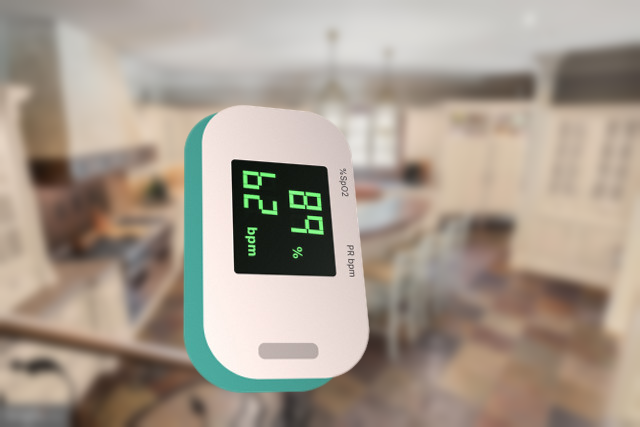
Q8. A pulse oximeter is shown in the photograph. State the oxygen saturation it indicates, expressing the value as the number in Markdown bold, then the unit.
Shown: **89** %
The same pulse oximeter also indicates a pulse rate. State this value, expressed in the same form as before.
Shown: **62** bpm
